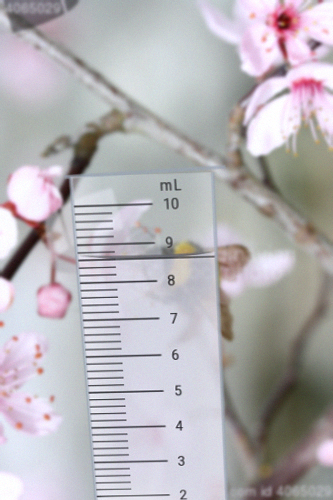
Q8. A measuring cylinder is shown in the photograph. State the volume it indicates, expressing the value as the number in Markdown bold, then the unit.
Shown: **8.6** mL
